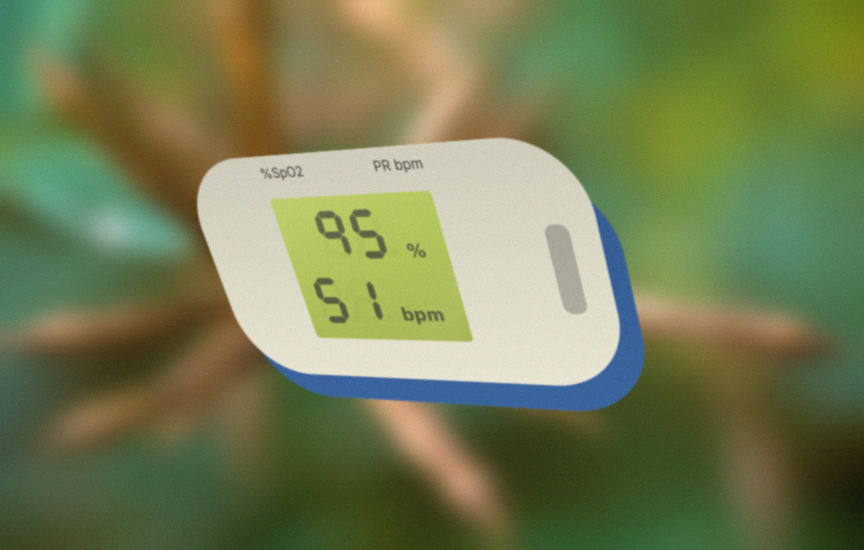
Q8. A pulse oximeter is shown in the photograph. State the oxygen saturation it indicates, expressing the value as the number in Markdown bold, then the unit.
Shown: **95** %
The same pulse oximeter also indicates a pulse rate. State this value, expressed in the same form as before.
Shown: **51** bpm
